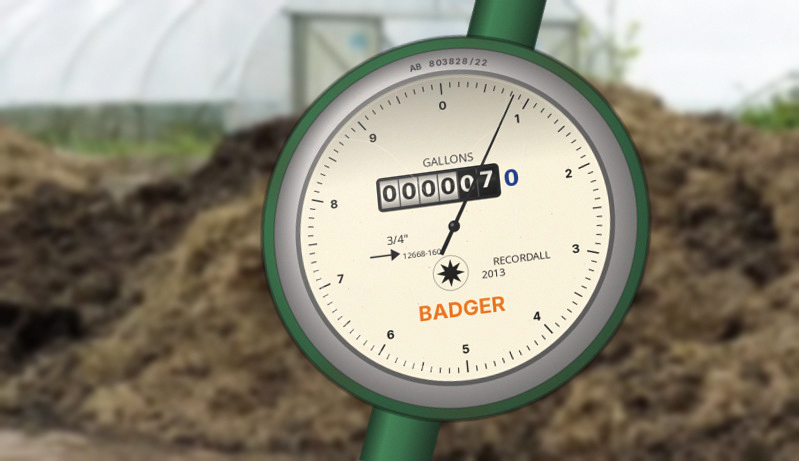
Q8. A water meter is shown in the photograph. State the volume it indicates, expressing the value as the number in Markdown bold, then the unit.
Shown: **70.8** gal
